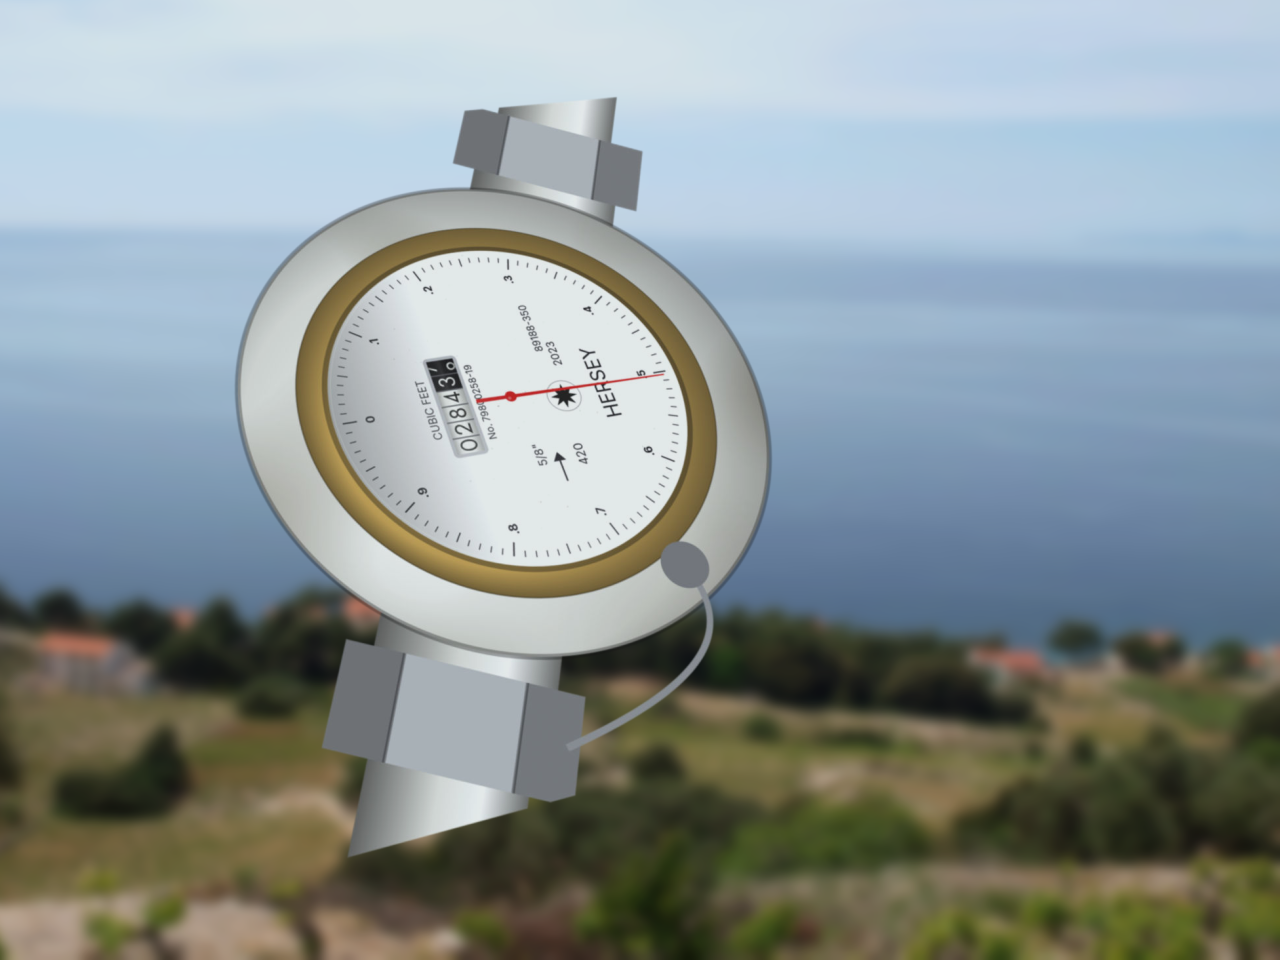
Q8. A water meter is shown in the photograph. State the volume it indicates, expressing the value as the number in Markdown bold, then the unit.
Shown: **28437.50** ft³
